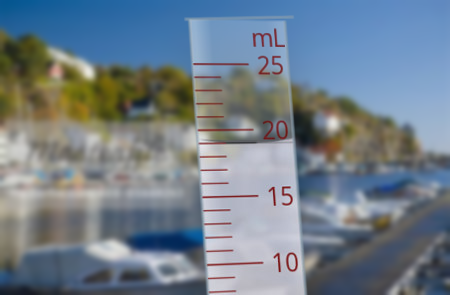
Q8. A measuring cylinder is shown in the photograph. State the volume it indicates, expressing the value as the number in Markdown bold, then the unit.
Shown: **19** mL
